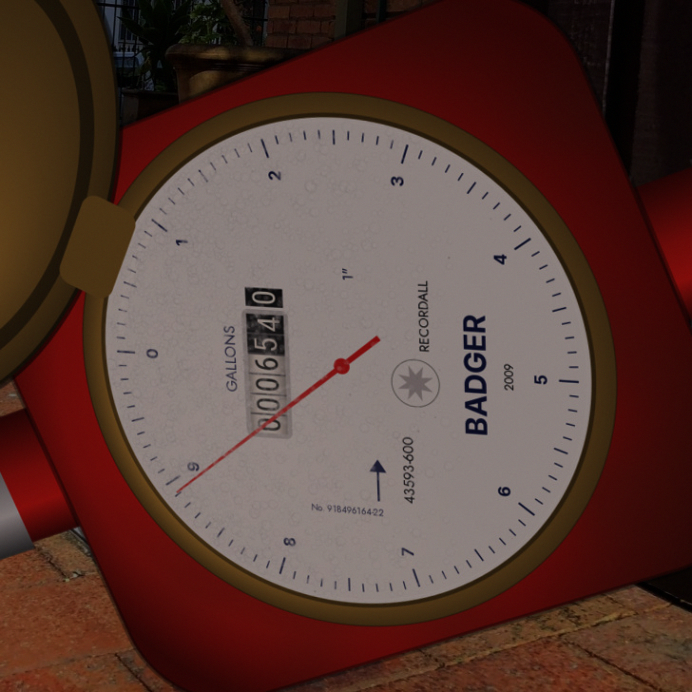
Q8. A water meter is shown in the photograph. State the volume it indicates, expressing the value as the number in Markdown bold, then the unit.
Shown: **6538.9** gal
